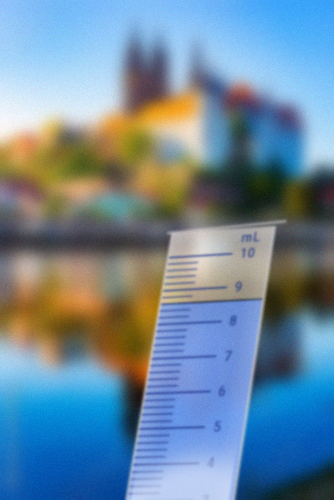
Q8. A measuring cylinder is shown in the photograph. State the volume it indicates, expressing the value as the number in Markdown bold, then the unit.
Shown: **8.6** mL
